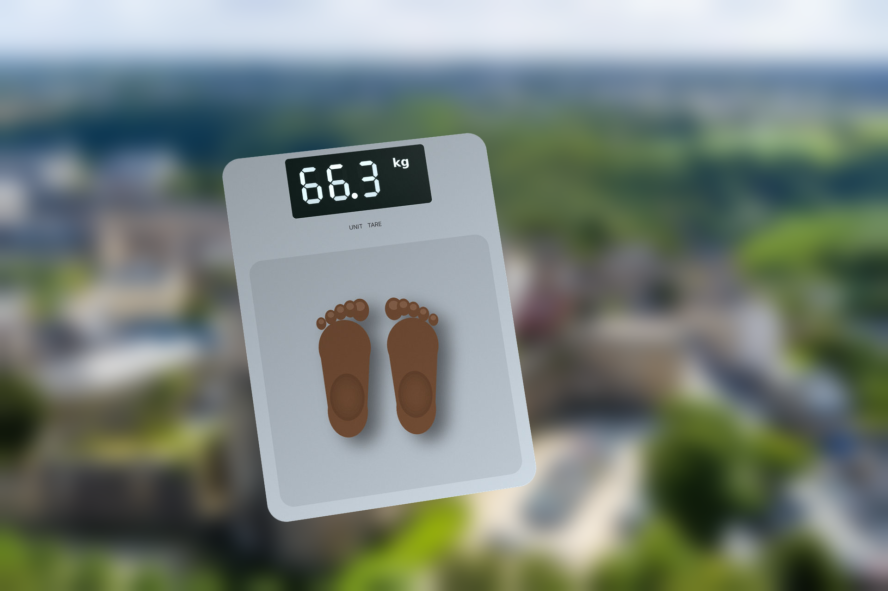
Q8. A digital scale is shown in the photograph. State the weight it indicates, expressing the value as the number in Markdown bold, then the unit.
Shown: **66.3** kg
